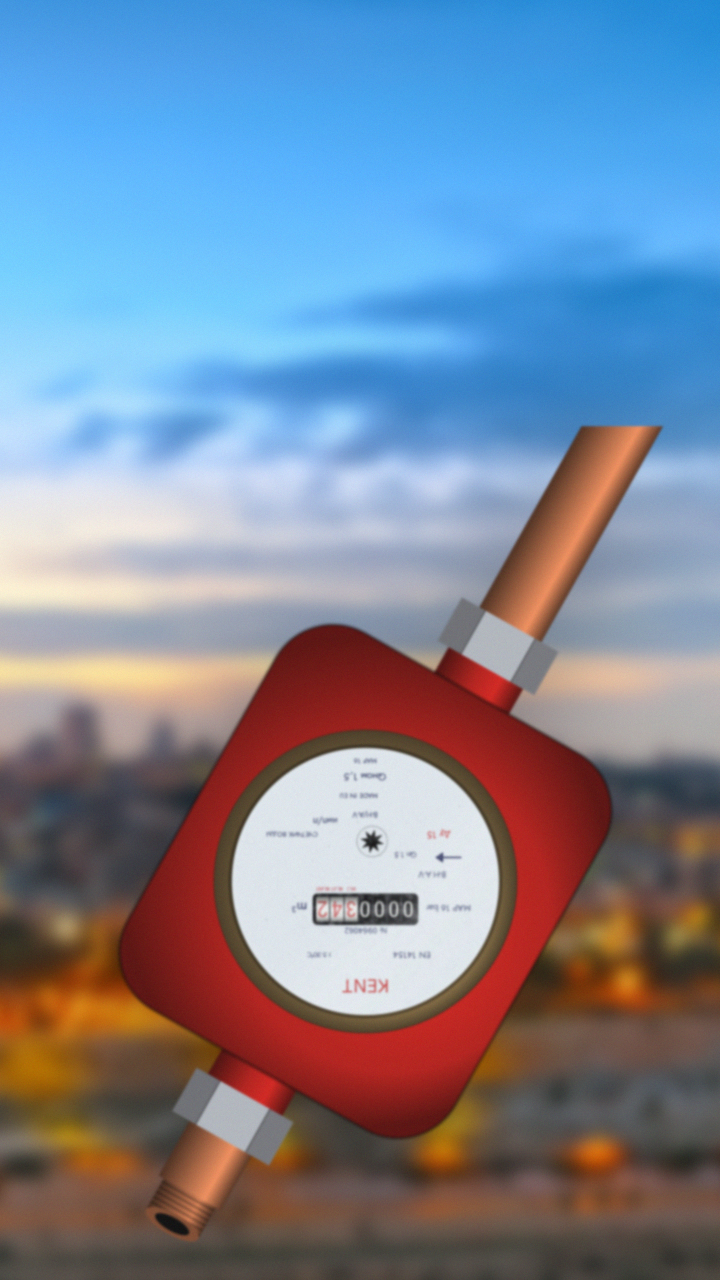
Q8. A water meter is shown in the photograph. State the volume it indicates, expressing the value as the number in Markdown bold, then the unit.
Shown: **0.342** m³
